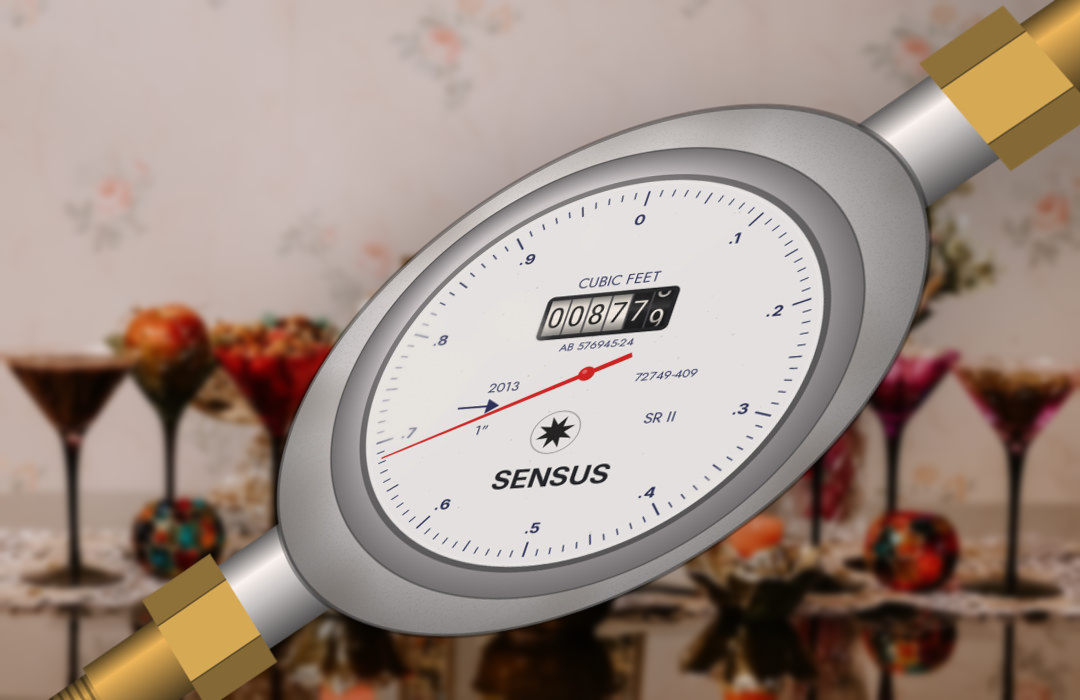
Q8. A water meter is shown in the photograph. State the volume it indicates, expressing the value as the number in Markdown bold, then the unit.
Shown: **8778.68** ft³
